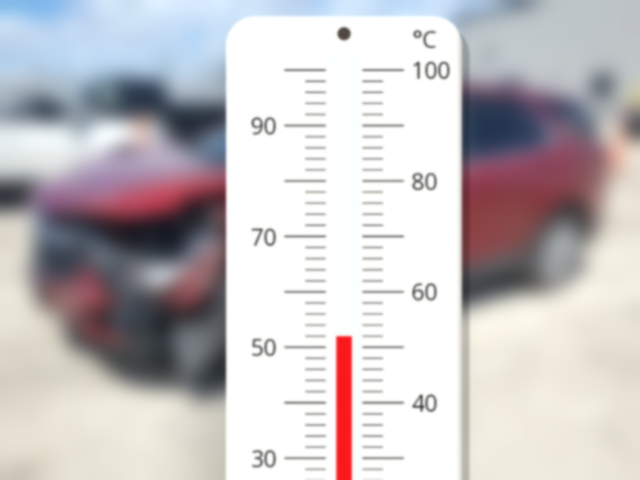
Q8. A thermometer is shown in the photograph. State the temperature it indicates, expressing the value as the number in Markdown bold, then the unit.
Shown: **52** °C
